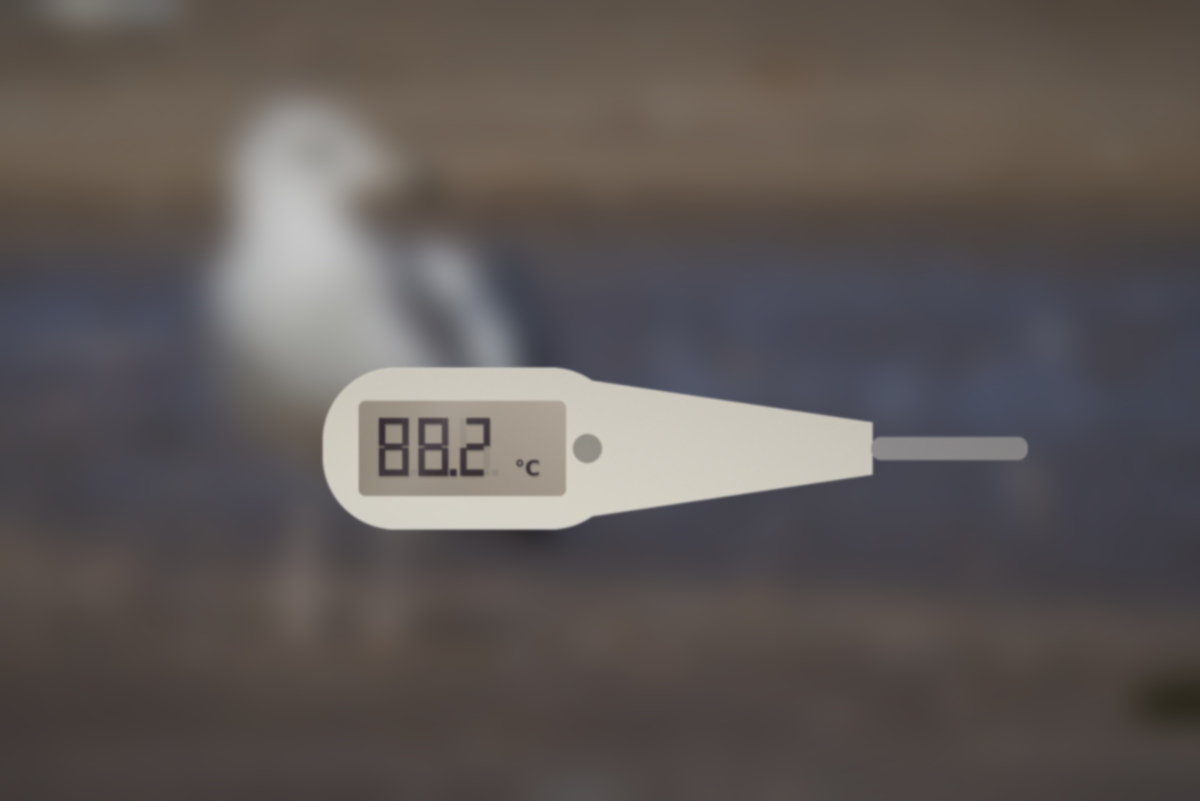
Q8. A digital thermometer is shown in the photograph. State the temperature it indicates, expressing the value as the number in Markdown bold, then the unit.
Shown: **88.2** °C
